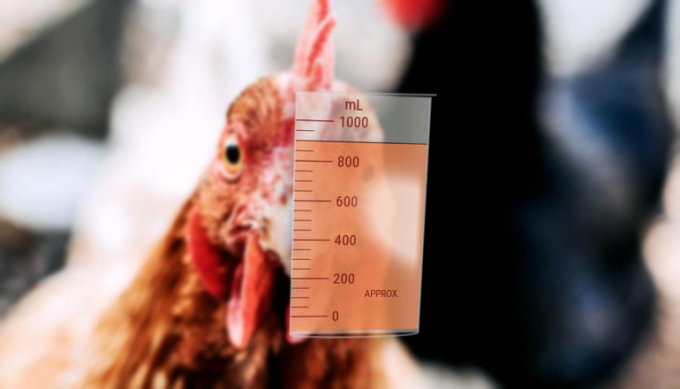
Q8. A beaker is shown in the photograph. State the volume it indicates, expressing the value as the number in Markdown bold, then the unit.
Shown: **900** mL
